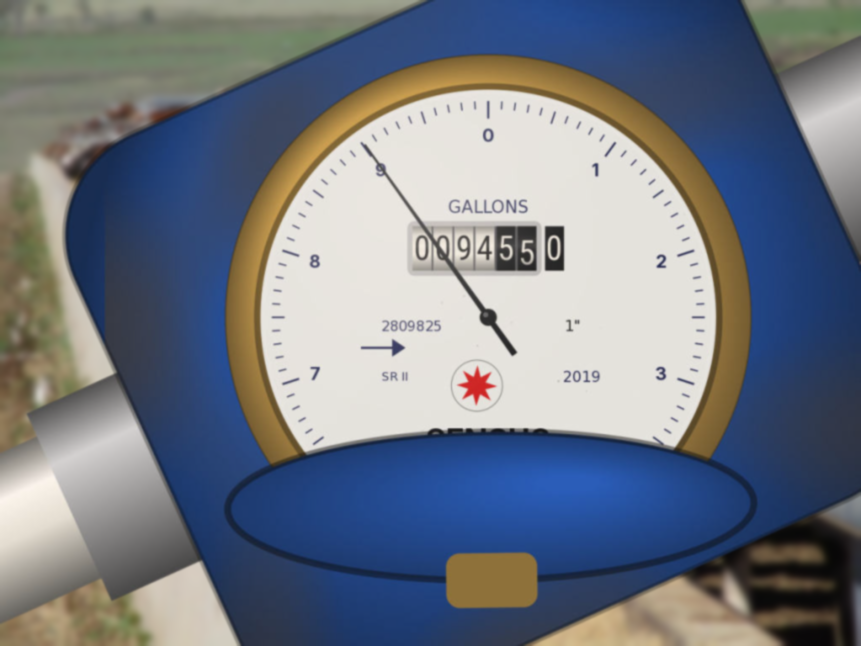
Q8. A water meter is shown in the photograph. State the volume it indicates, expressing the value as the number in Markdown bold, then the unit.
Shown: **94549.0** gal
